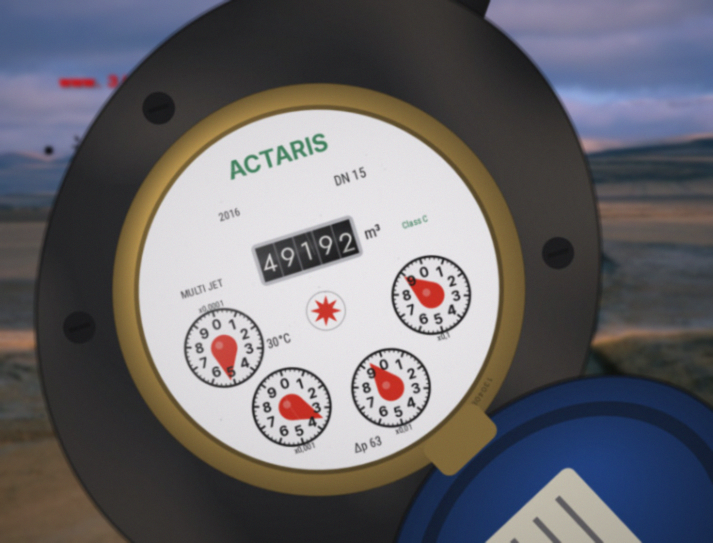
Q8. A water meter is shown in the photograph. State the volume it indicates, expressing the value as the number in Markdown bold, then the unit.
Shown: **49191.8935** m³
